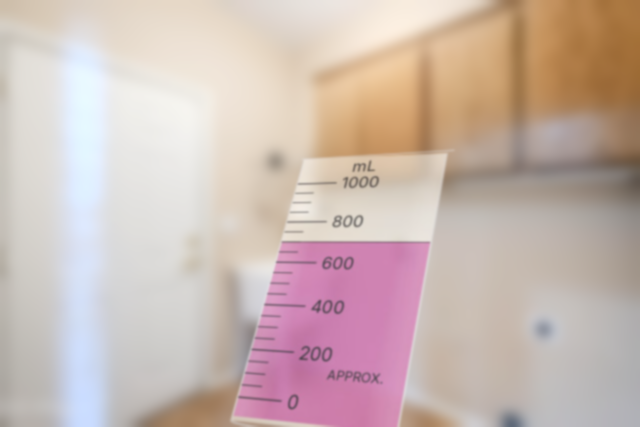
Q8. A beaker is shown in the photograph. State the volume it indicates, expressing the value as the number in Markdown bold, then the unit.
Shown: **700** mL
